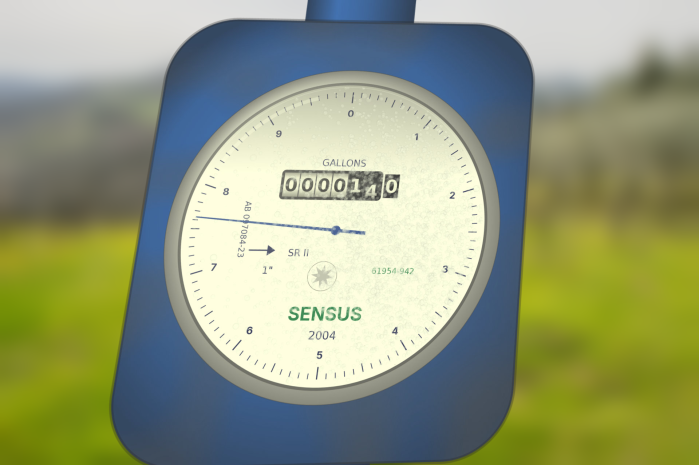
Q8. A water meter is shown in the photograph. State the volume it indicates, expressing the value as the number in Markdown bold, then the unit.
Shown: **137.6** gal
